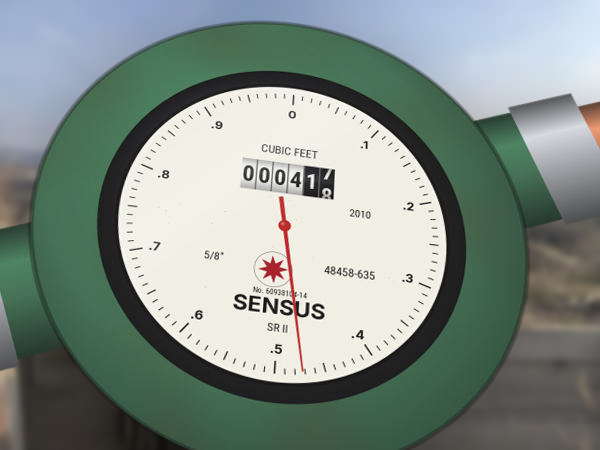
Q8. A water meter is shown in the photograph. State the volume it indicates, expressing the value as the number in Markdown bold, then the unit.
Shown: **417.47** ft³
